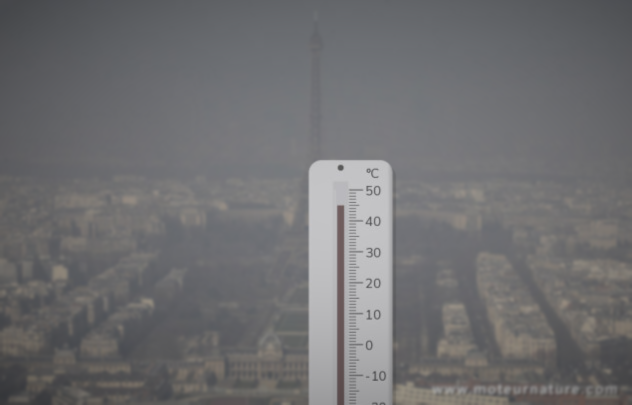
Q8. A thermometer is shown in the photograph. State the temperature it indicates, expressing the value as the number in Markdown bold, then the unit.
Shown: **45** °C
